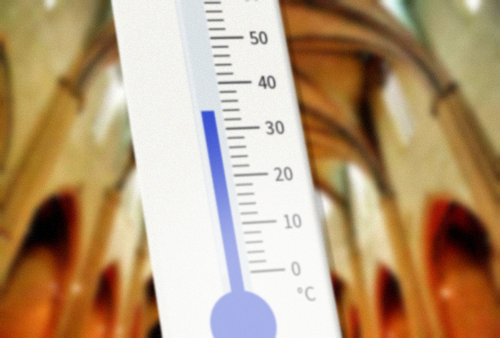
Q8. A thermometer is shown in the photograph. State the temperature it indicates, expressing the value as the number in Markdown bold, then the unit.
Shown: **34** °C
